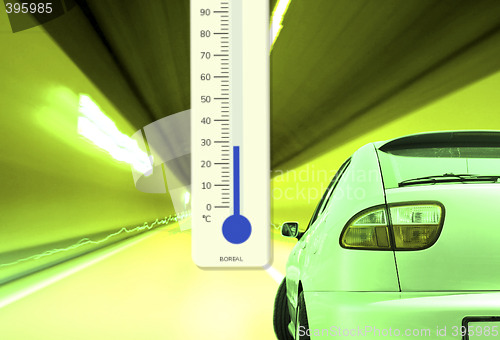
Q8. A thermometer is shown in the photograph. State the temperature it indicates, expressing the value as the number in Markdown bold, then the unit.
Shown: **28** °C
